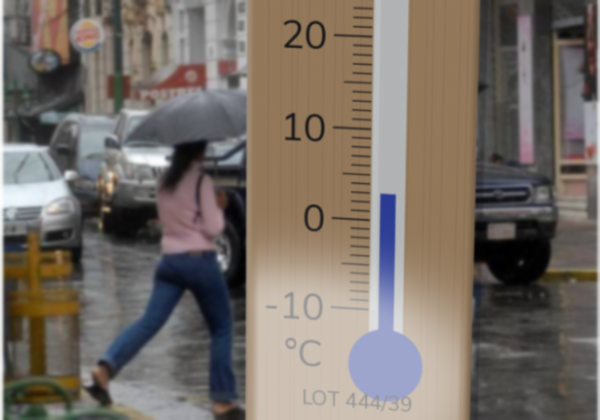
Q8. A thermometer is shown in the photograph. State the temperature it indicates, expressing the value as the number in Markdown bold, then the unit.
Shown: **3** °C
